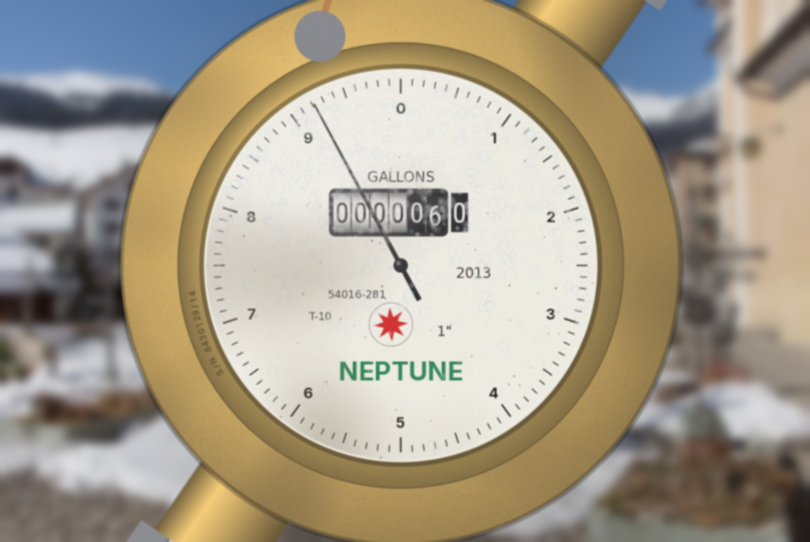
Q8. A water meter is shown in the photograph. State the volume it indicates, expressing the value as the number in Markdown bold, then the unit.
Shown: **59.2** gal
